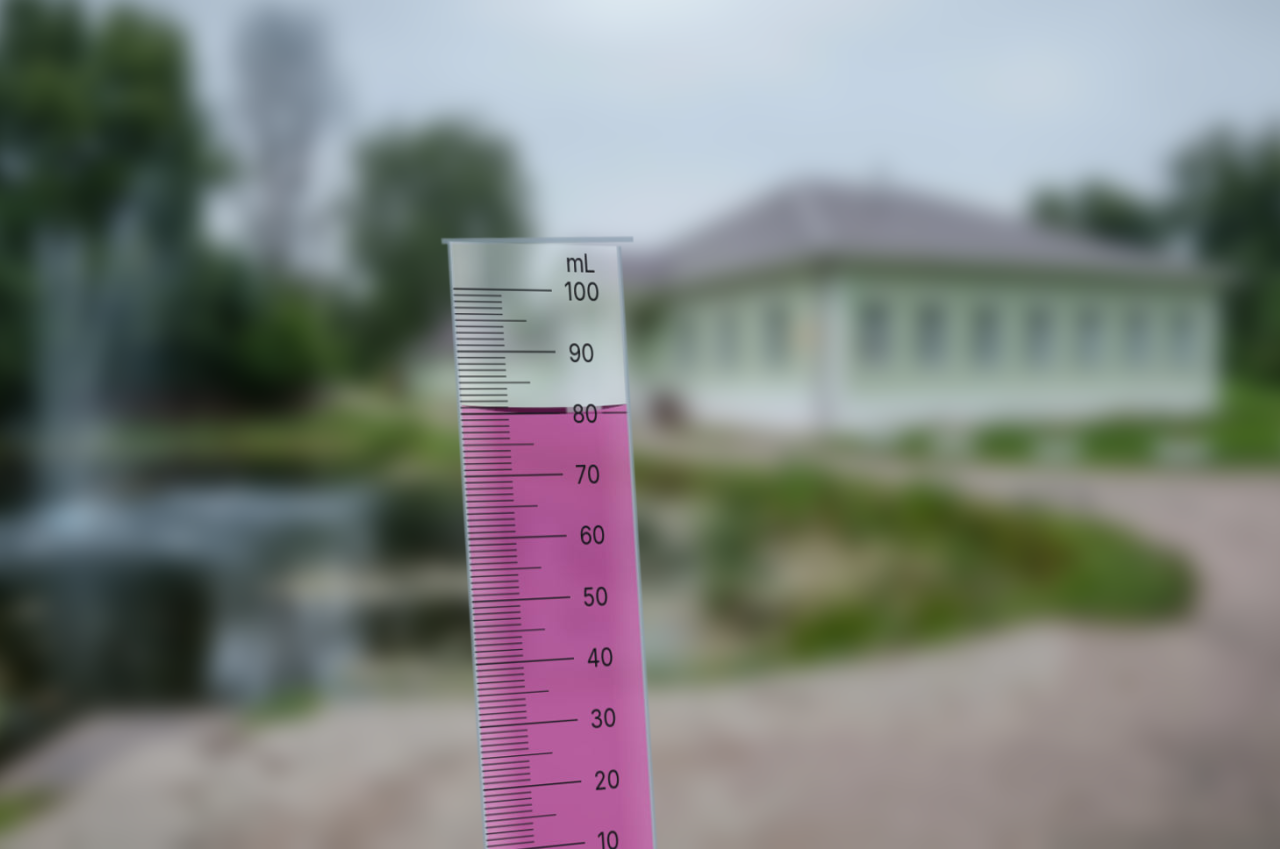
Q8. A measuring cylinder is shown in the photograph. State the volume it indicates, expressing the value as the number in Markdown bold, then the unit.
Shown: **80** mL
